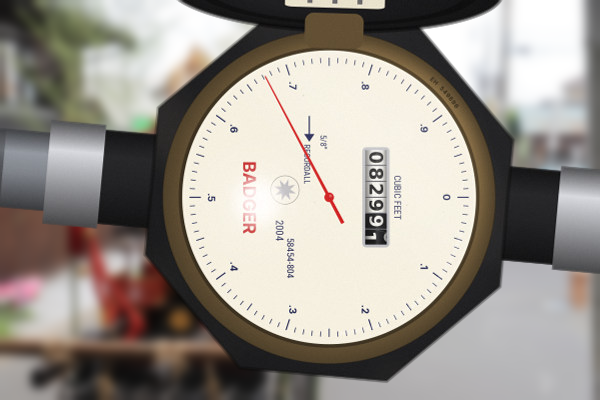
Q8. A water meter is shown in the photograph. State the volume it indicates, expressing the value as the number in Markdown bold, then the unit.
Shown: **82990.67** ft³
